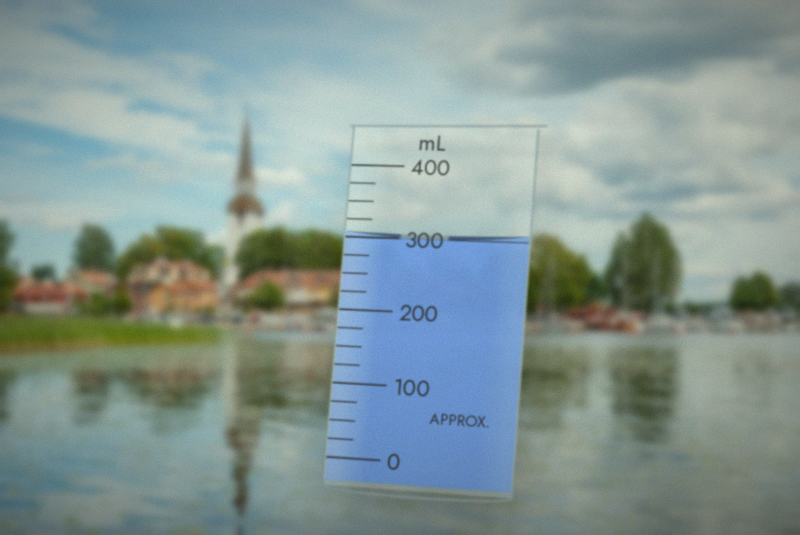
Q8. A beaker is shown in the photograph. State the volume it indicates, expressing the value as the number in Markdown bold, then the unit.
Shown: **300** mL
